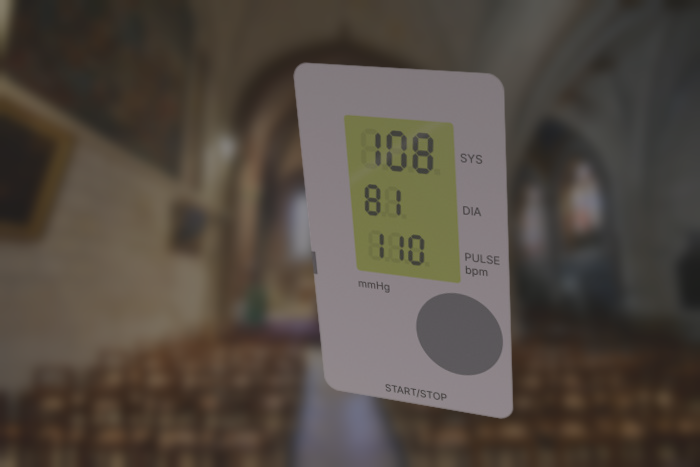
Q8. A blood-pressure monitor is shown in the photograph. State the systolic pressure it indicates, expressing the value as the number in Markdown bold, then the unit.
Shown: **108** mmHg
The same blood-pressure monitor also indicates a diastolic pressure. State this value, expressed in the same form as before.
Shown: **81** mmHg
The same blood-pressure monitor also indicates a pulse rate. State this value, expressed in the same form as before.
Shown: **110** bpm
